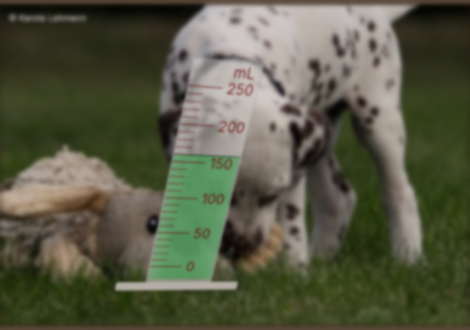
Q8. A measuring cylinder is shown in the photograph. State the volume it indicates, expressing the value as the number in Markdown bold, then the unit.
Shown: **160** mL
